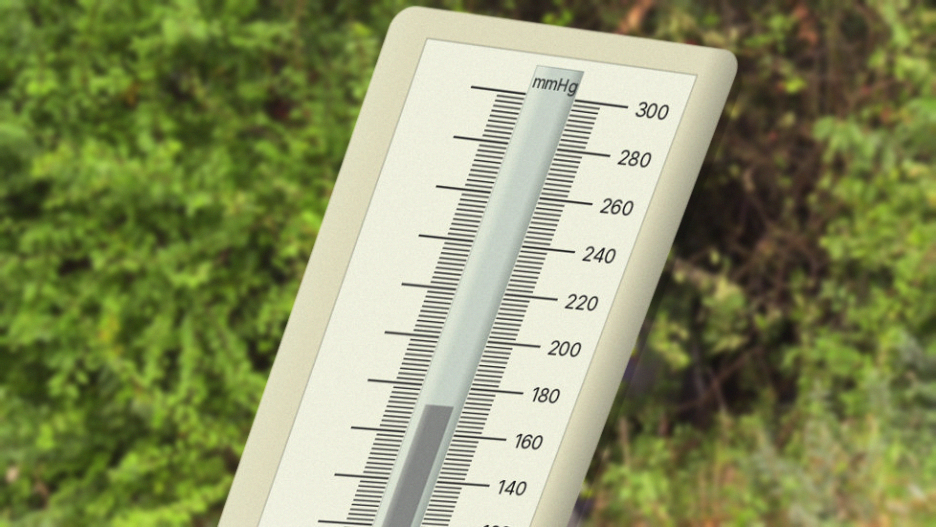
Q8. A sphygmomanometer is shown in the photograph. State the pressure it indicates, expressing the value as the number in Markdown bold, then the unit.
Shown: **172** mmHg
